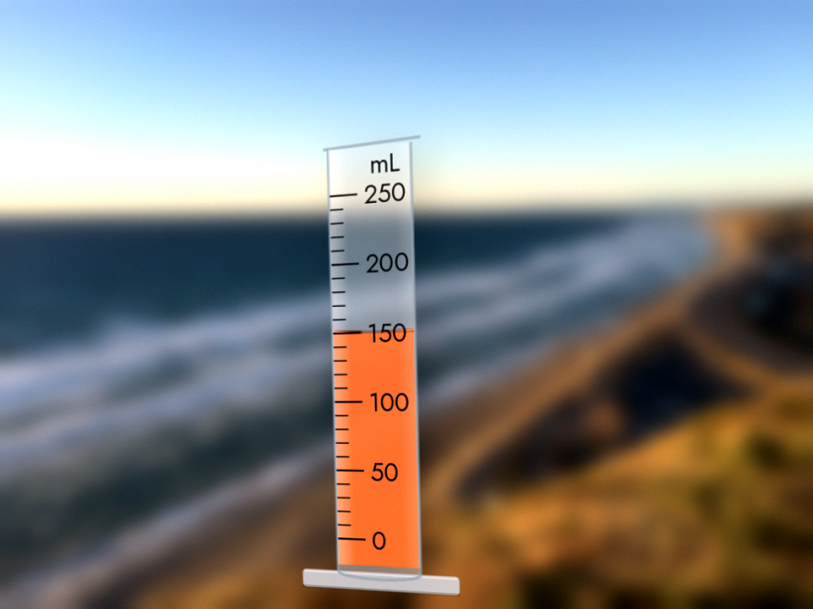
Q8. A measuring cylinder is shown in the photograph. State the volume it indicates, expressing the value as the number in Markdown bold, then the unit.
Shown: **150** mL
